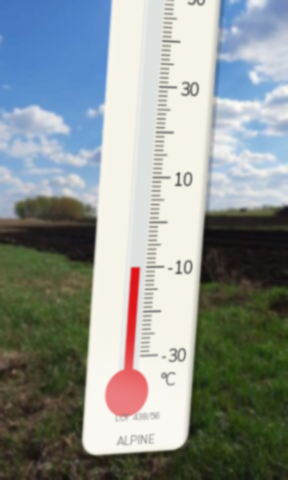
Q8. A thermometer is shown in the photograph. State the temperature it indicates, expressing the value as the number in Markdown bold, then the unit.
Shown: **-10** °C
